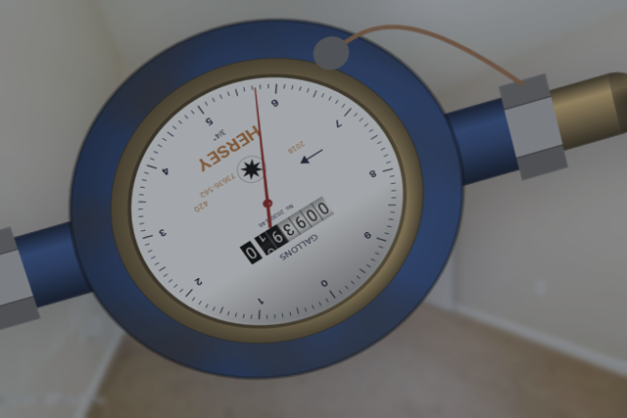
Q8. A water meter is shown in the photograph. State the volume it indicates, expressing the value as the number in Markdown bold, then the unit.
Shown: **93905.7** gal
